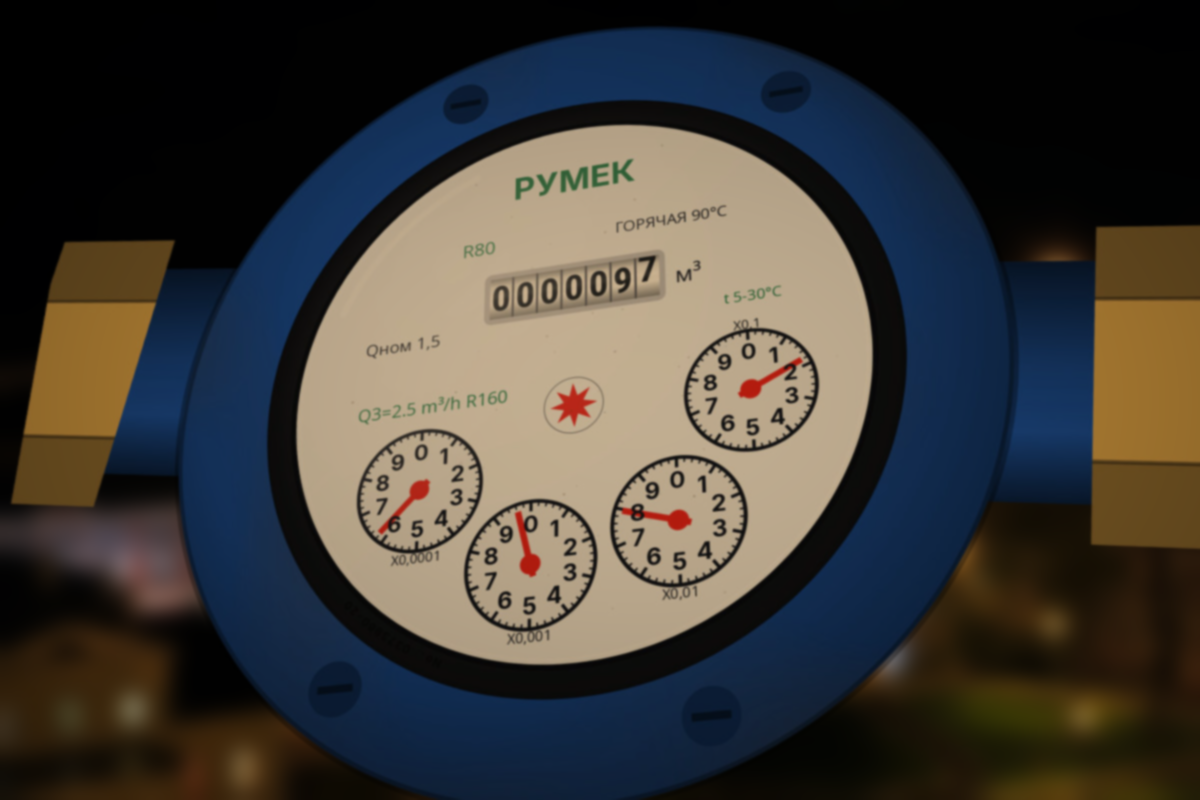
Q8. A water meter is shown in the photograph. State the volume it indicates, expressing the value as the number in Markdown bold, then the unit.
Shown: **97.1796** m³
